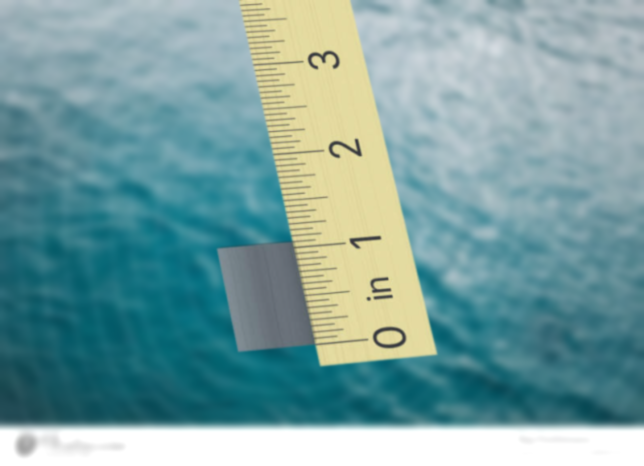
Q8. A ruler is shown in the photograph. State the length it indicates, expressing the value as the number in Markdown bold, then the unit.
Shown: **1.0625** in
